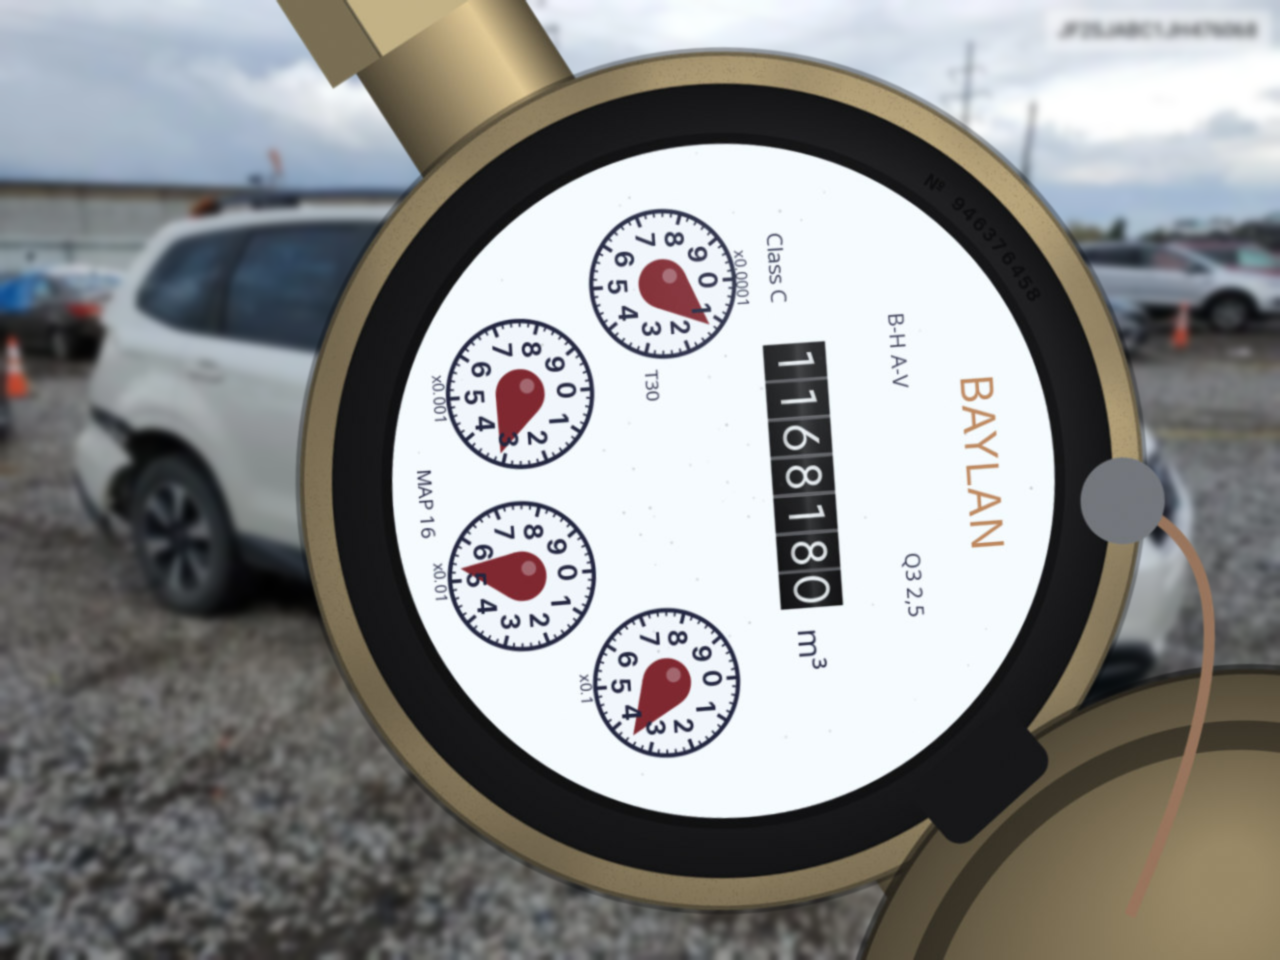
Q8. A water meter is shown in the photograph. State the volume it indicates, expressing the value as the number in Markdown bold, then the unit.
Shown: **1168180.3531** m³
